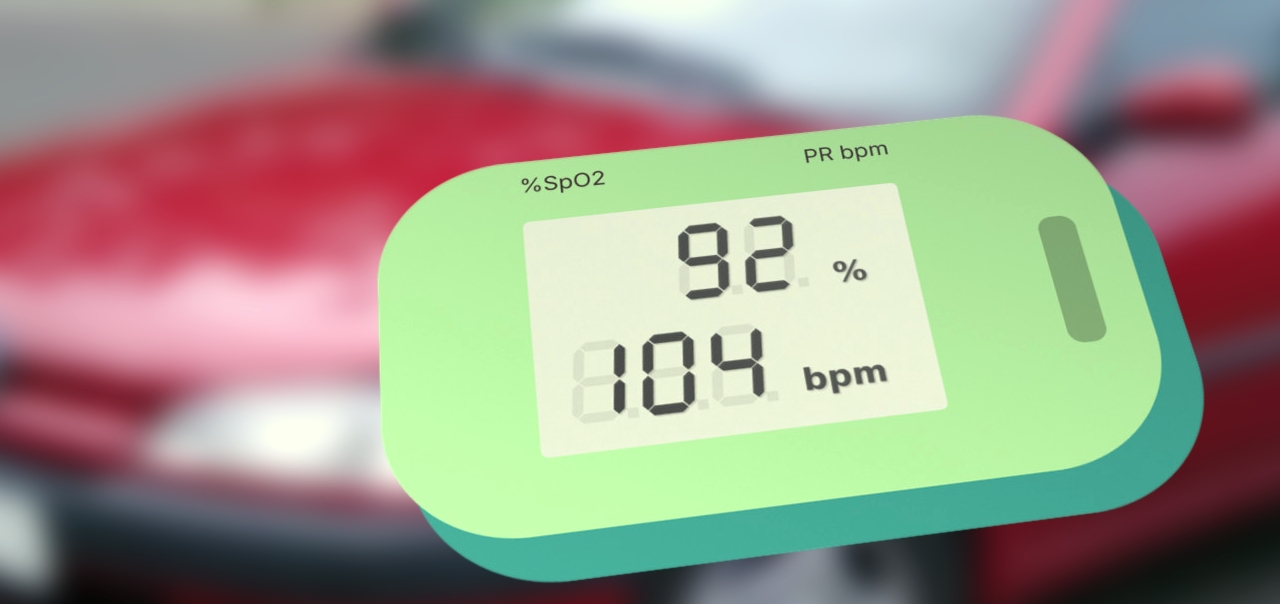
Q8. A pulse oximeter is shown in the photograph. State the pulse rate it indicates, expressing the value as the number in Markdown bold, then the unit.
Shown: **104** bpm
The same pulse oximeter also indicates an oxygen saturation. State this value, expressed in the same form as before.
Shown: **92** %
